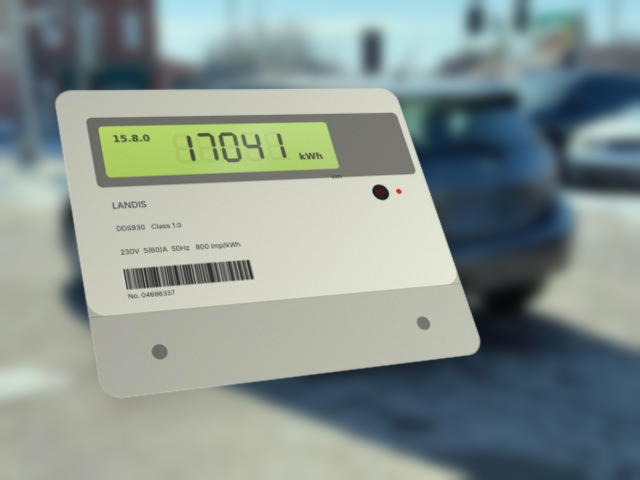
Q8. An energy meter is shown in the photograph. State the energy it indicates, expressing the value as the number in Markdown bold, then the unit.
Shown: **17041** kWh
